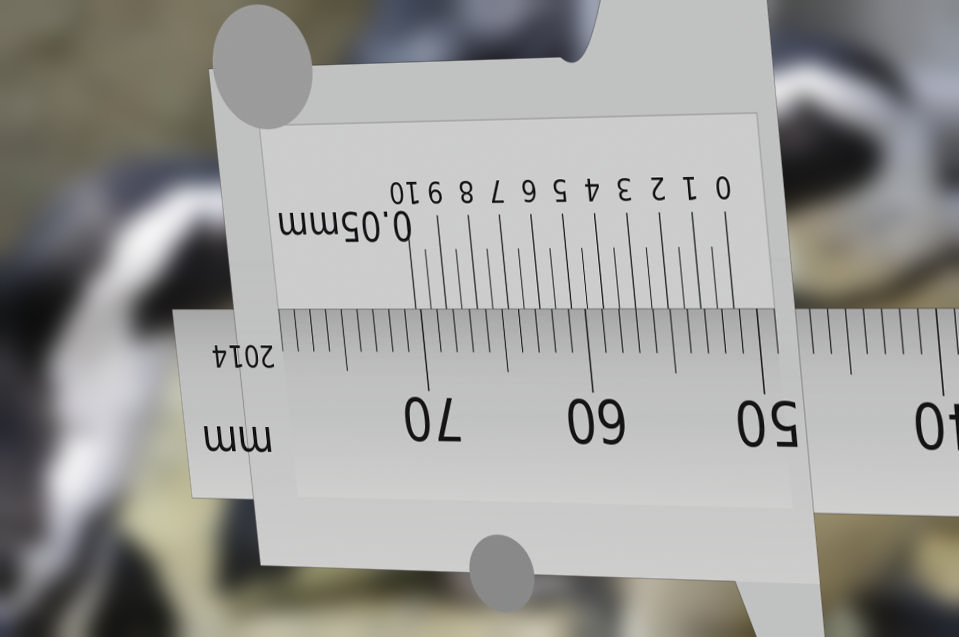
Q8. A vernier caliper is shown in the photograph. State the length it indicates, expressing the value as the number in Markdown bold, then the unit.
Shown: **51.3** mm
